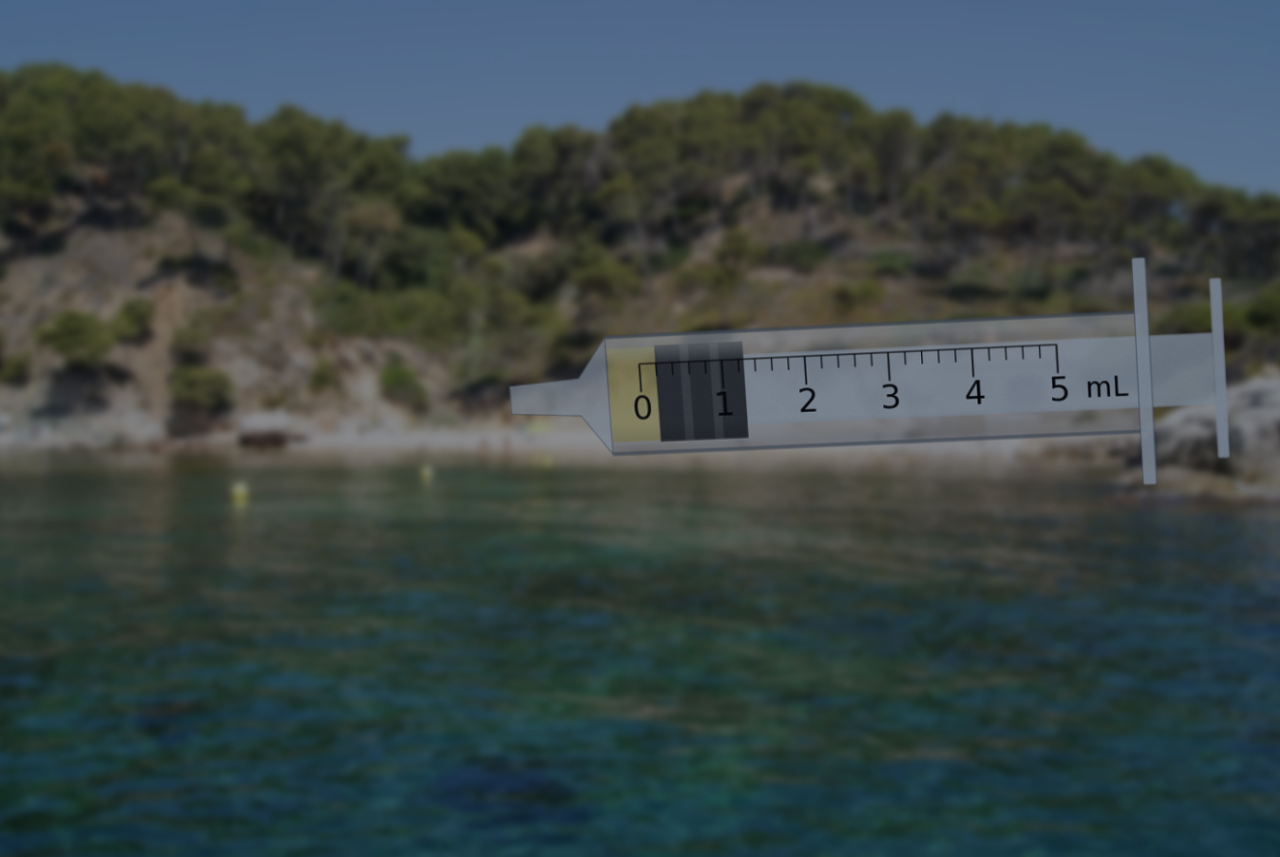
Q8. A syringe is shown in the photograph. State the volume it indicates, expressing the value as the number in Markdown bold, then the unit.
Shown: **0.2** mL
